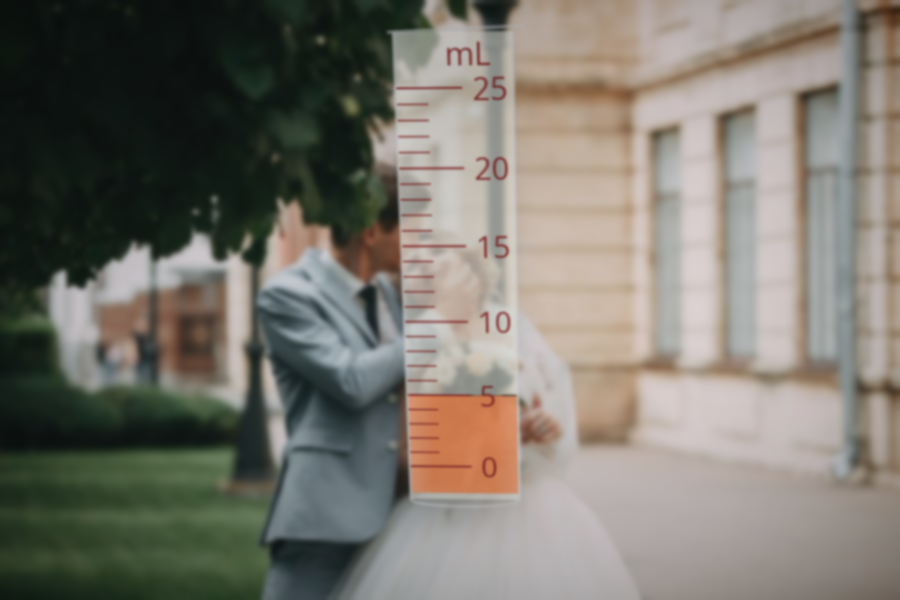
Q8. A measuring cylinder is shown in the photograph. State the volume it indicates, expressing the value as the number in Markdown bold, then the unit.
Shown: **5** mL
